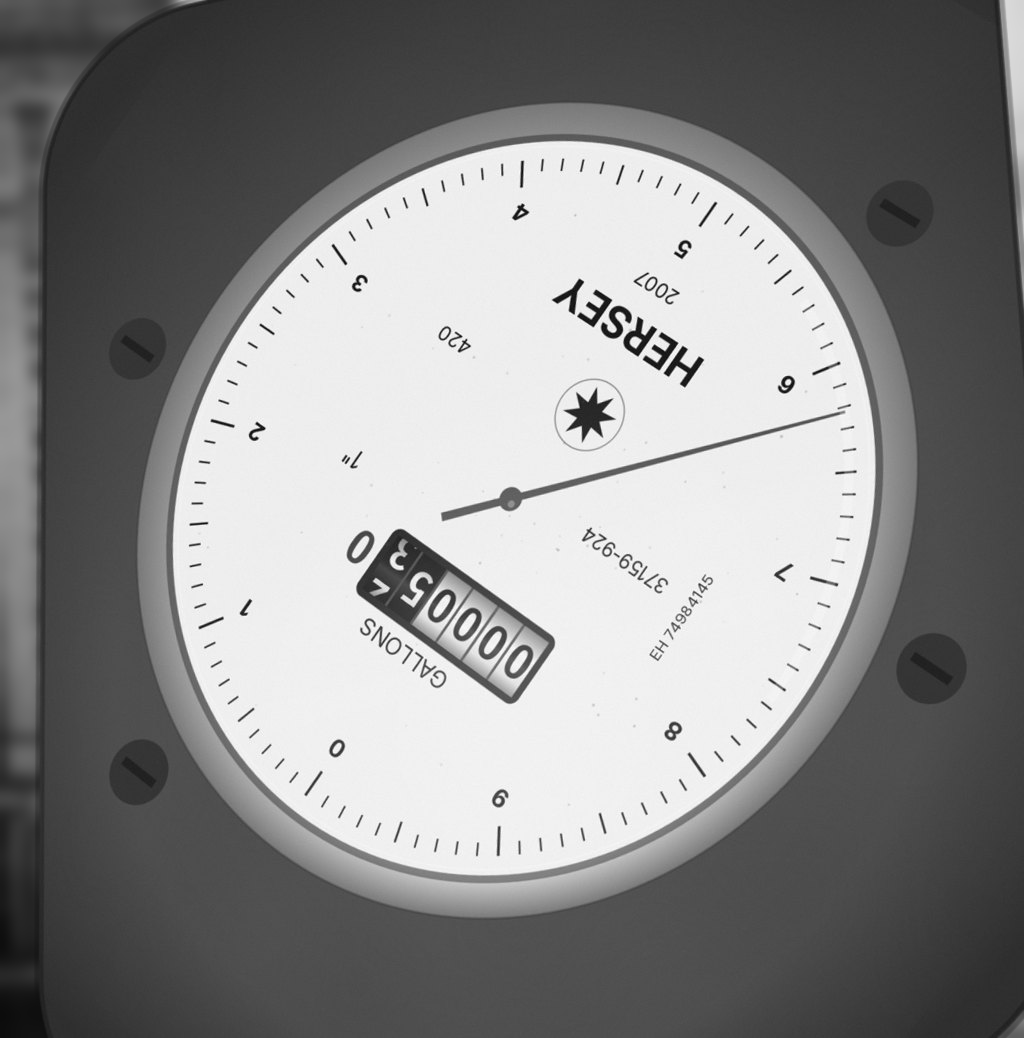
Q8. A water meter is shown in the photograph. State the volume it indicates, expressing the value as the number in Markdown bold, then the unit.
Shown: **526.2** gal
